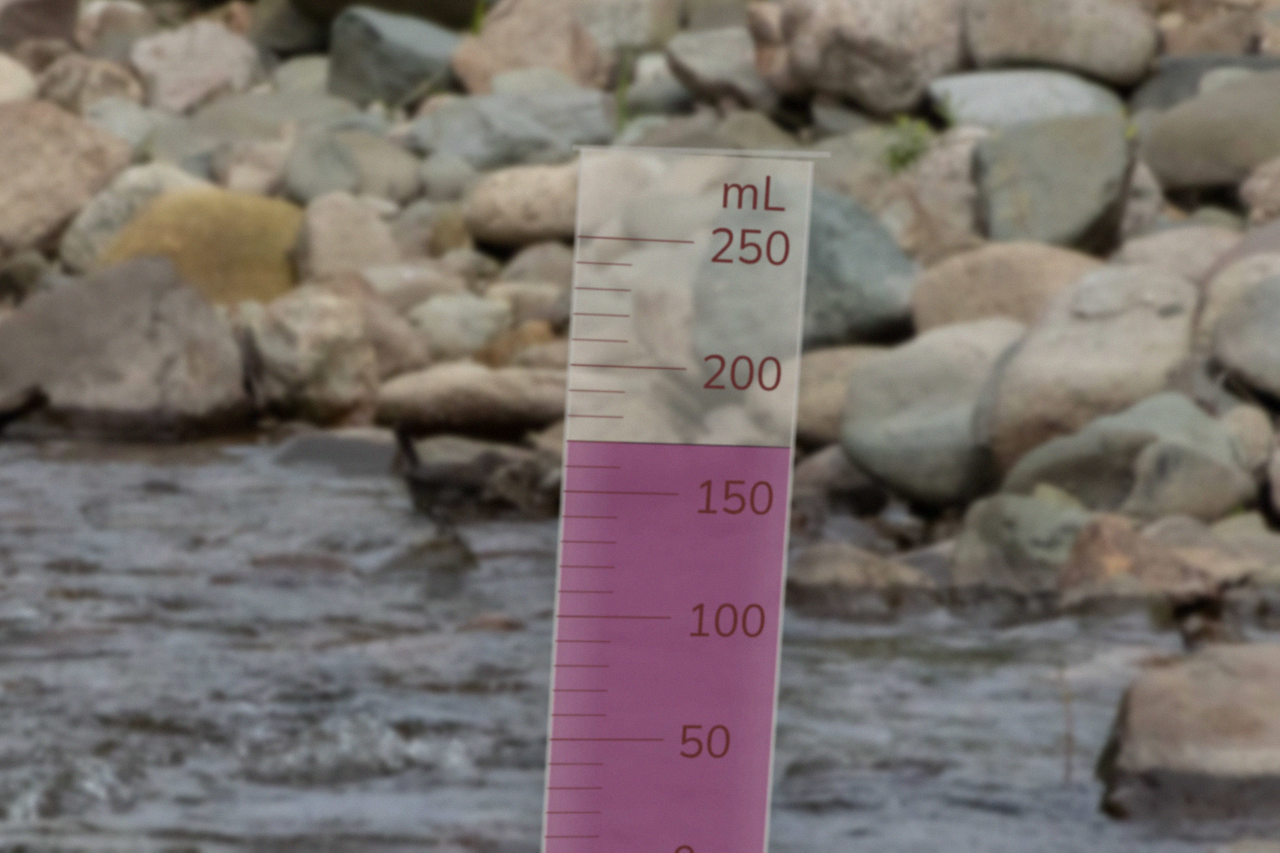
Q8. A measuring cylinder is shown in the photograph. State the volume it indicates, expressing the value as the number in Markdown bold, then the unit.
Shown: **170** mL
